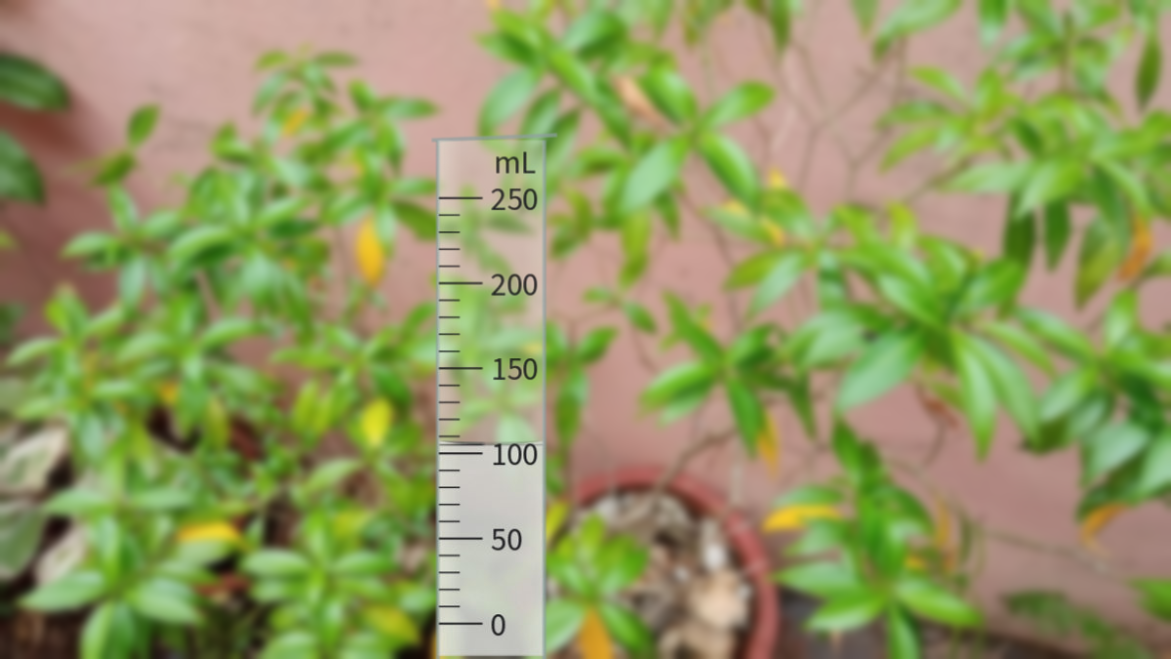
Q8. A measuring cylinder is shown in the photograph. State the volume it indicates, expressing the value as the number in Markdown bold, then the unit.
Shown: **105** mL
